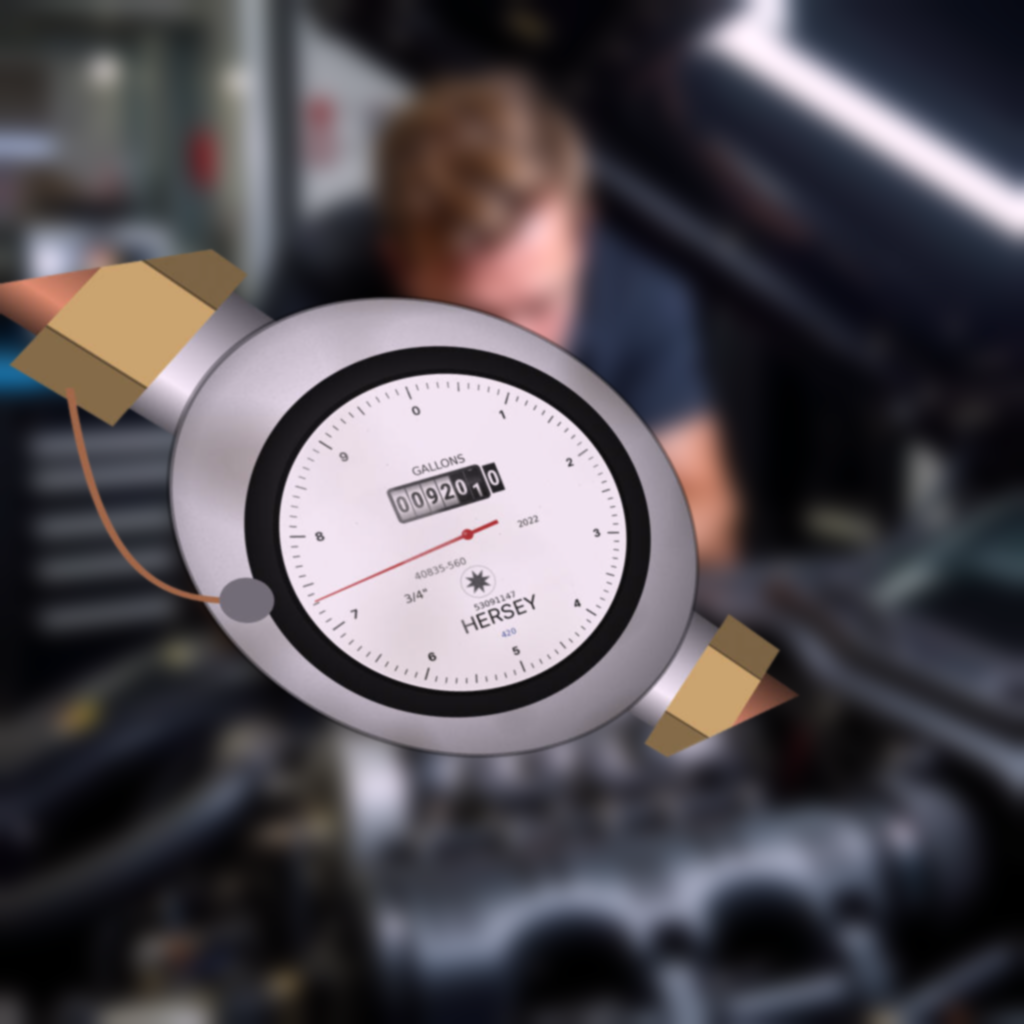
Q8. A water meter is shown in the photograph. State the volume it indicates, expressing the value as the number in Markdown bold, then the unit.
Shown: **92007.3** gal
